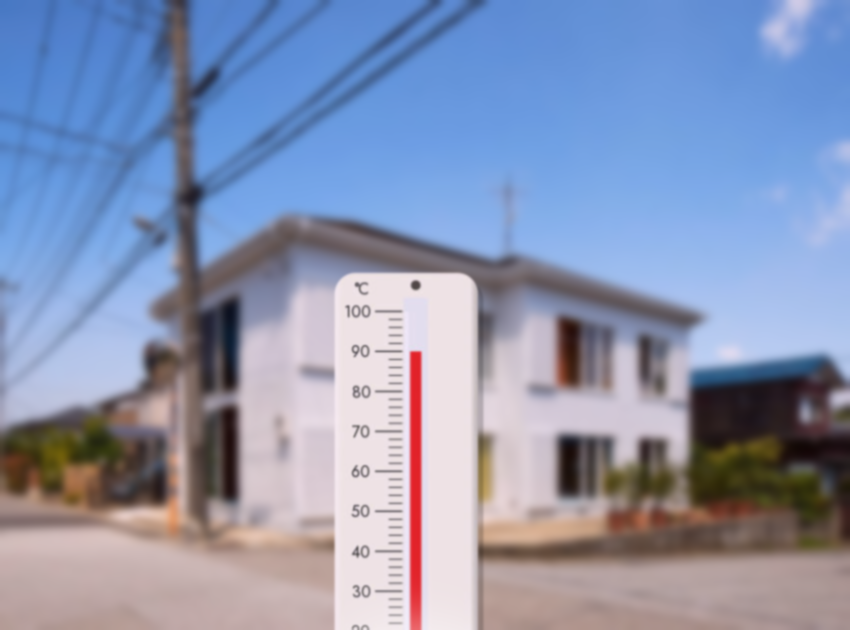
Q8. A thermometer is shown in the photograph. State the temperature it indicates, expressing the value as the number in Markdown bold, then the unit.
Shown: **90** °C
